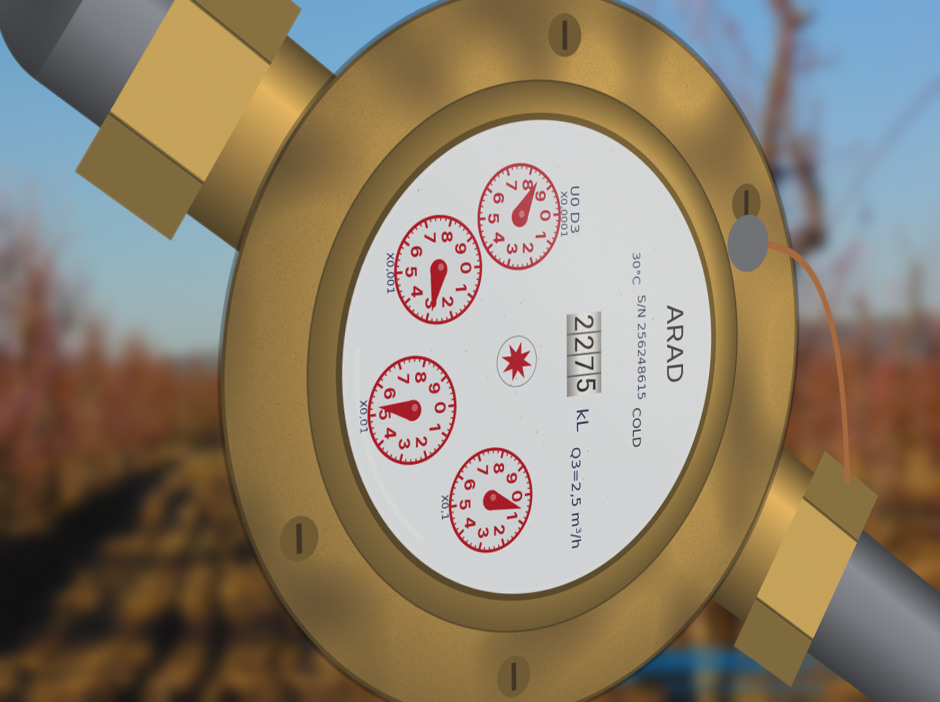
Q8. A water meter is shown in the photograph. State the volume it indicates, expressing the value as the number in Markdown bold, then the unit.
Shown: **2275.0528** kL
